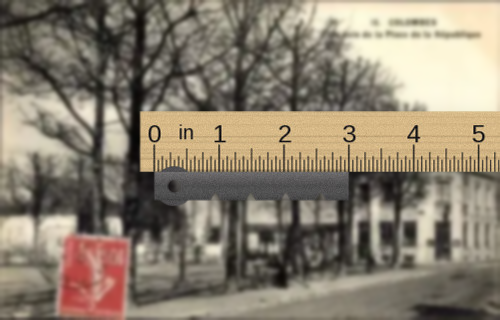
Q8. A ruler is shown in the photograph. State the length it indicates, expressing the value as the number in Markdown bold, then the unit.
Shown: **3** in
